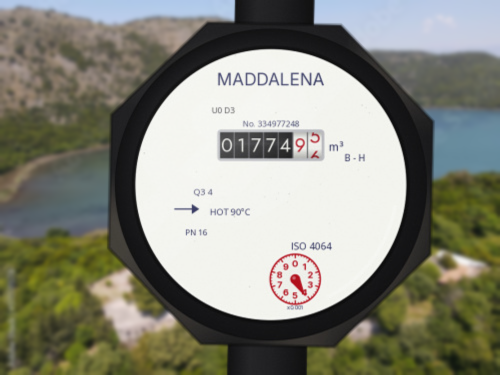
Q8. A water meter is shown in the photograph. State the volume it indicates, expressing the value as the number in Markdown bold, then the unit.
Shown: **1774.954** m³
